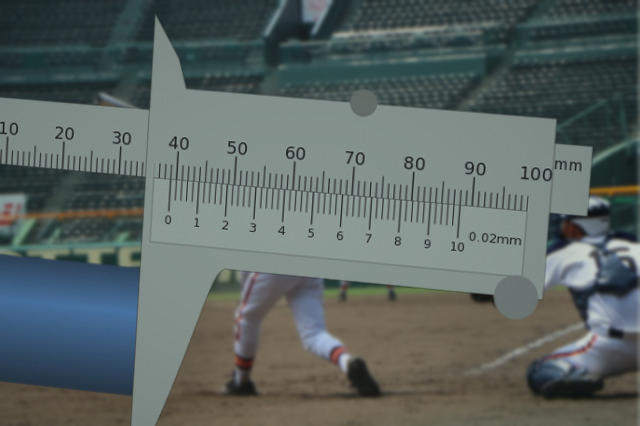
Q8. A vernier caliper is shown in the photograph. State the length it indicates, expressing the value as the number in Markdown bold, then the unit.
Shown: **39.0** mm
